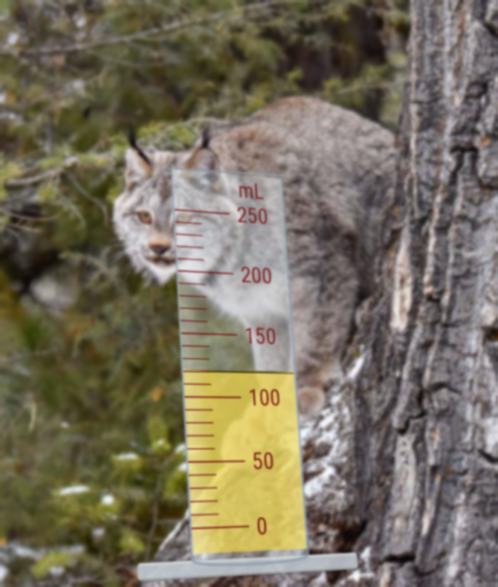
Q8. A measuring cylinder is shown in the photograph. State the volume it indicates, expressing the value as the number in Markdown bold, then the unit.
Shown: **120** mL
